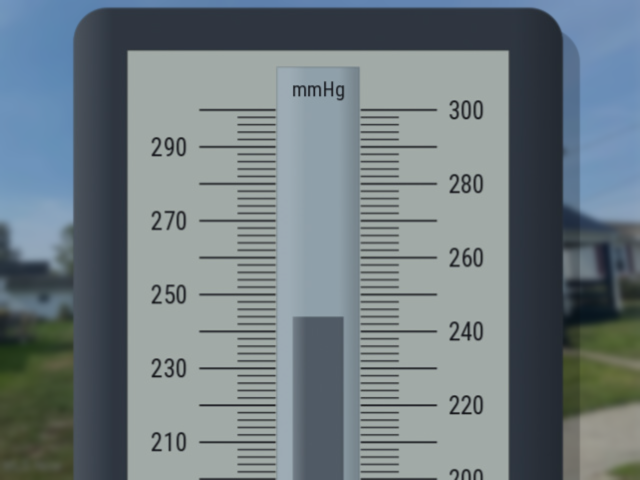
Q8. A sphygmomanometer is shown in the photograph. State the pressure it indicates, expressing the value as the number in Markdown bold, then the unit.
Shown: **244** mmHg
